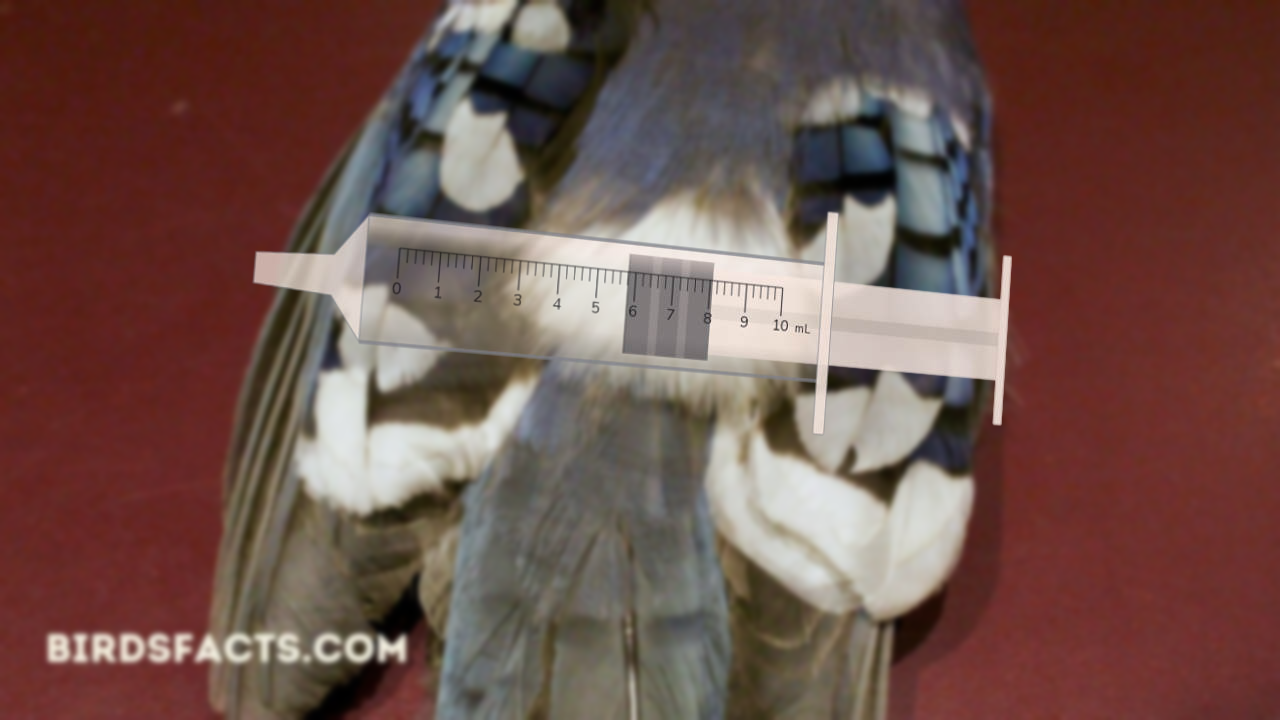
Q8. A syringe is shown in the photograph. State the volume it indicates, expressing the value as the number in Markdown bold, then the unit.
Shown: **5.8** mL
